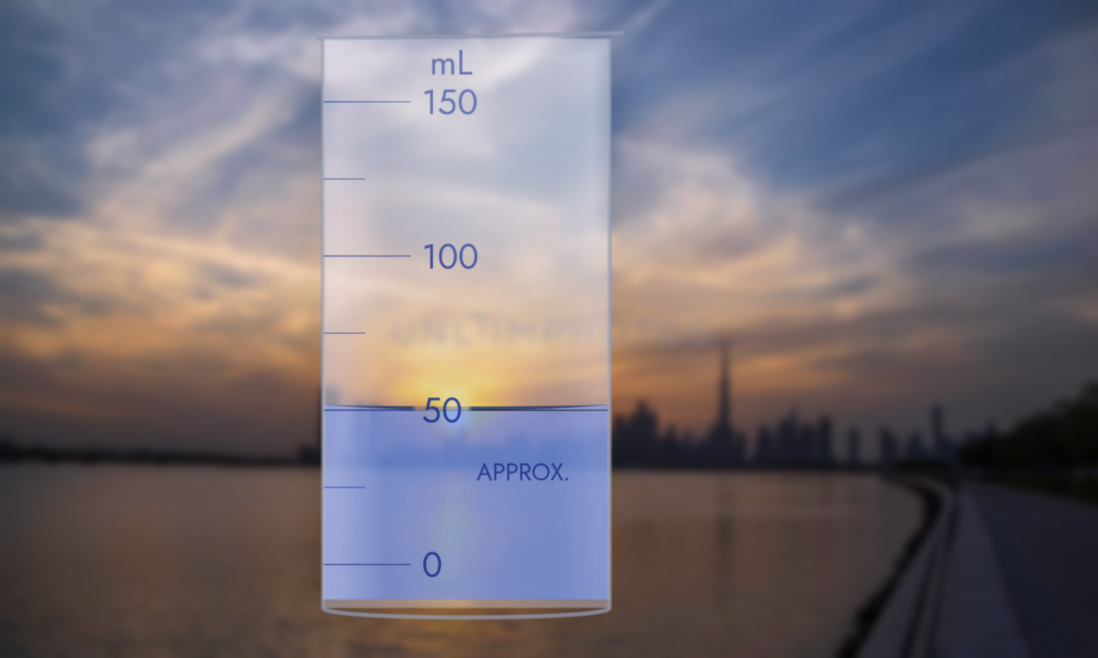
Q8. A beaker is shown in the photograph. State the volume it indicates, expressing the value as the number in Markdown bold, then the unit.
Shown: **50** mL
